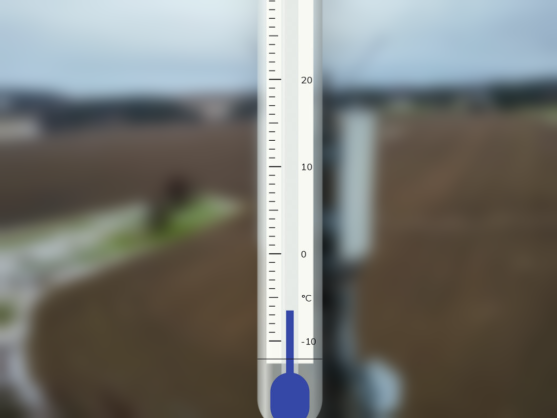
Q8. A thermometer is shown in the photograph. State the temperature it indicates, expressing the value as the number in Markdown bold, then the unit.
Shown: **-6.5** °C
